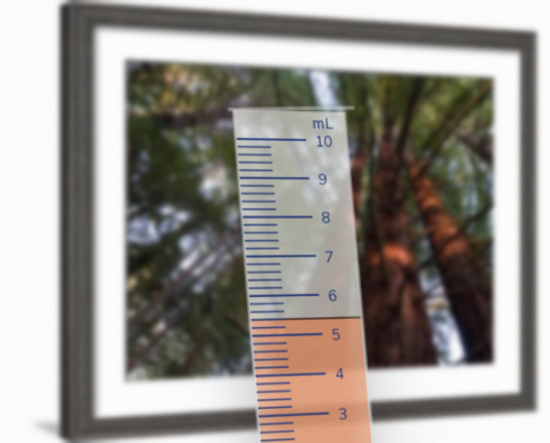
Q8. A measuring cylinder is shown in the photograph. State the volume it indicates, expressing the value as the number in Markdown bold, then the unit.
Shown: **5.4** mL
